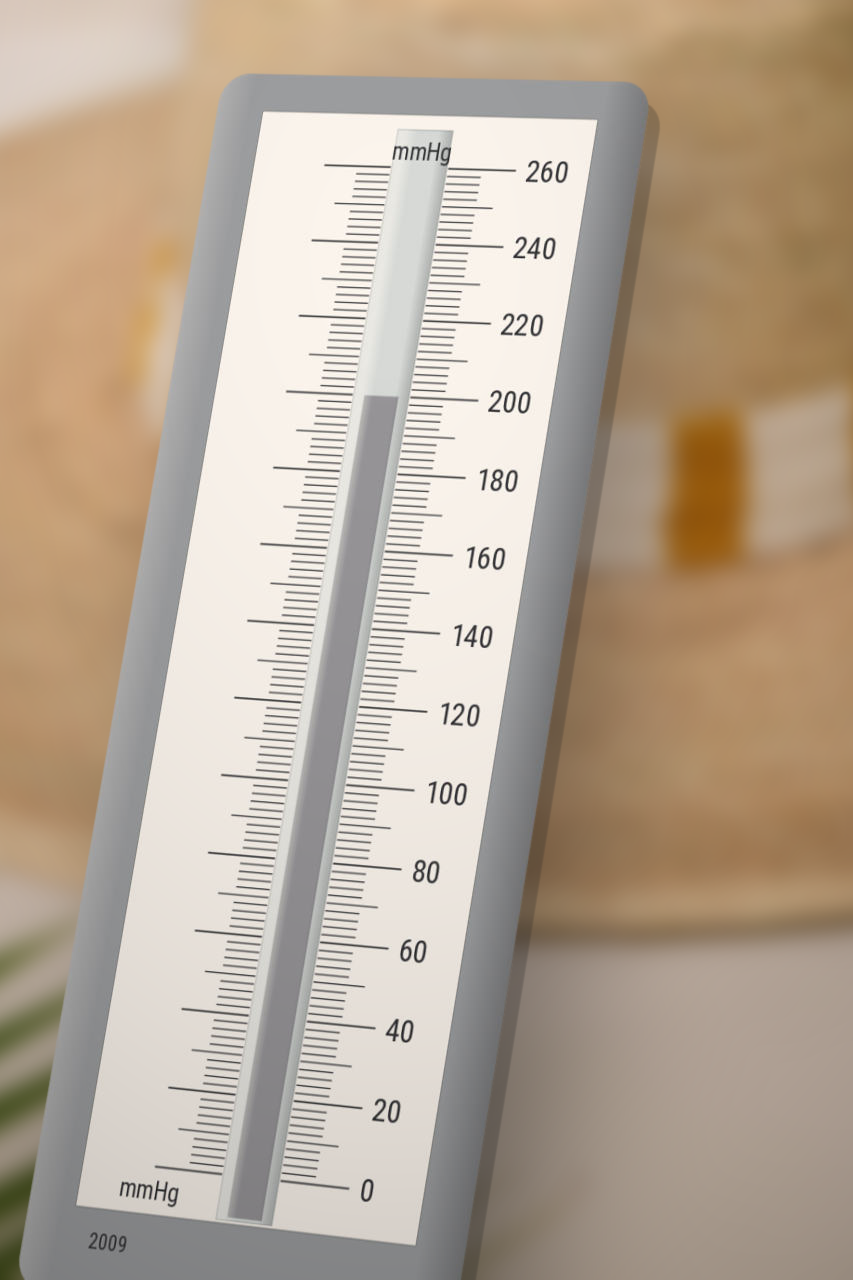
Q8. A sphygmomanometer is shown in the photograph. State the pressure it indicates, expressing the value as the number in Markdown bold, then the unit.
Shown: **200** mmHg
